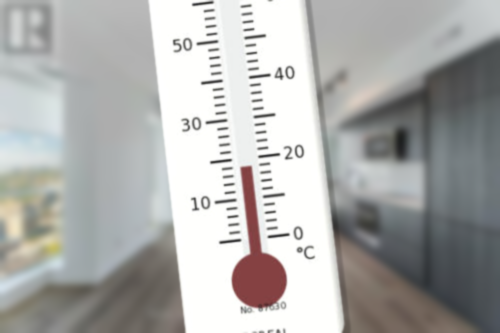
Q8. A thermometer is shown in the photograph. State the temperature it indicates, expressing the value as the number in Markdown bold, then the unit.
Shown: **18** °C
